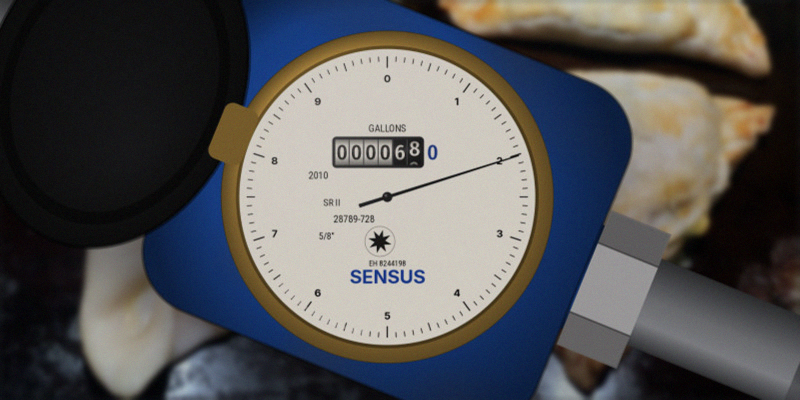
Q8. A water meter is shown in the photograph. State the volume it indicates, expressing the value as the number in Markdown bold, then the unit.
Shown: **682.0** gal
